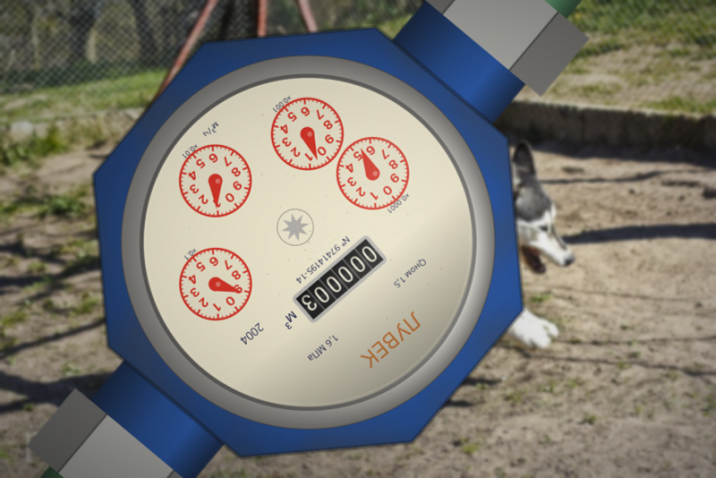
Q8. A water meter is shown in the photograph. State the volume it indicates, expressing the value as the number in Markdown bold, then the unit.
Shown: **2.9105** m³
